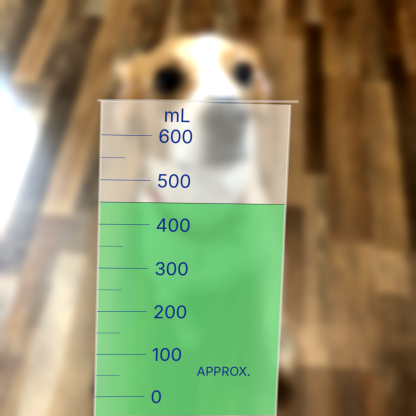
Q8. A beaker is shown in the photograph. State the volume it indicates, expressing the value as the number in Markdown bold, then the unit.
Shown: **450** mL
